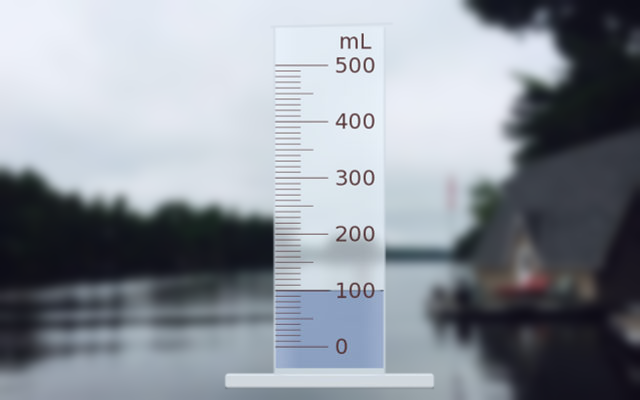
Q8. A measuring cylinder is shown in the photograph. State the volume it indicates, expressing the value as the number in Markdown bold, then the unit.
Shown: **100** mL
